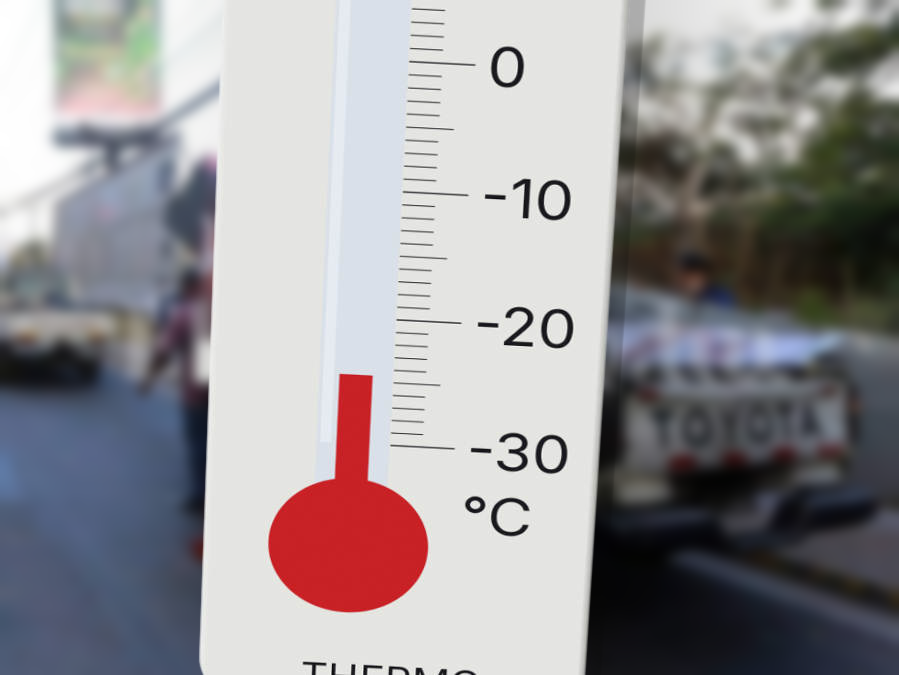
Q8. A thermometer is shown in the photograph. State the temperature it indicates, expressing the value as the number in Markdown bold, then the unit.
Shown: **-24.5** °C
